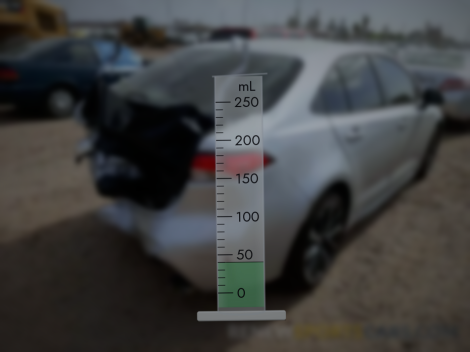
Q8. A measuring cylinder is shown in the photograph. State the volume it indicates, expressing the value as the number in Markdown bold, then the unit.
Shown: **40** mL
